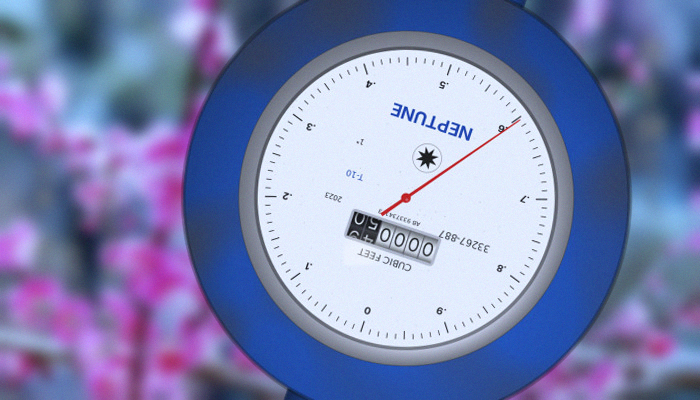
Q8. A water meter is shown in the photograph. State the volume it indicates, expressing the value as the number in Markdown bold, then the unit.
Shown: **49.60** ft³
